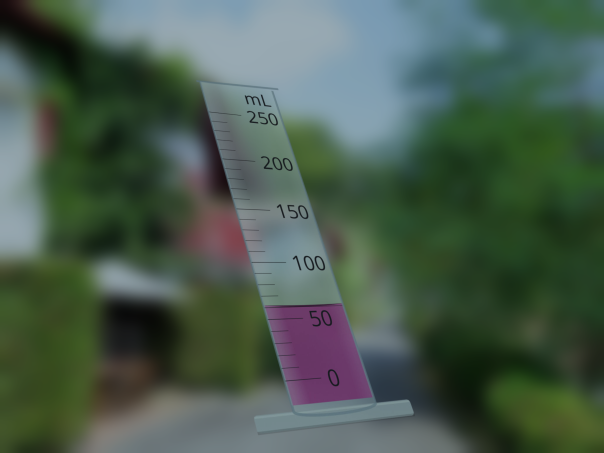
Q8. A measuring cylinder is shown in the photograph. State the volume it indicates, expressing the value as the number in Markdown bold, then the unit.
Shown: **60** mL
